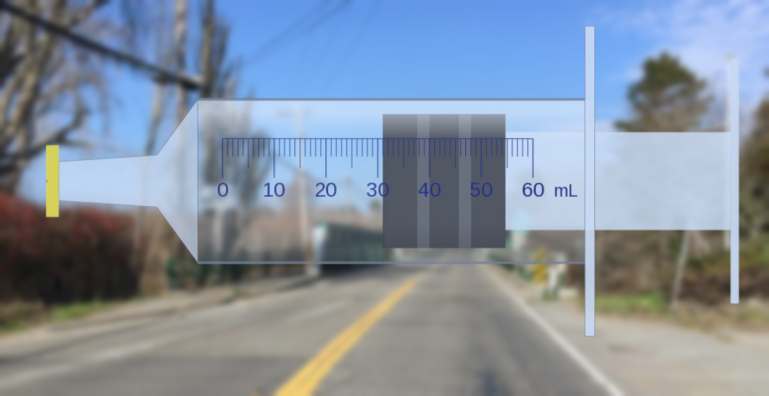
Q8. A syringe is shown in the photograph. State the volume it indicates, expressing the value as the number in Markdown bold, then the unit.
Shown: **31** mL
